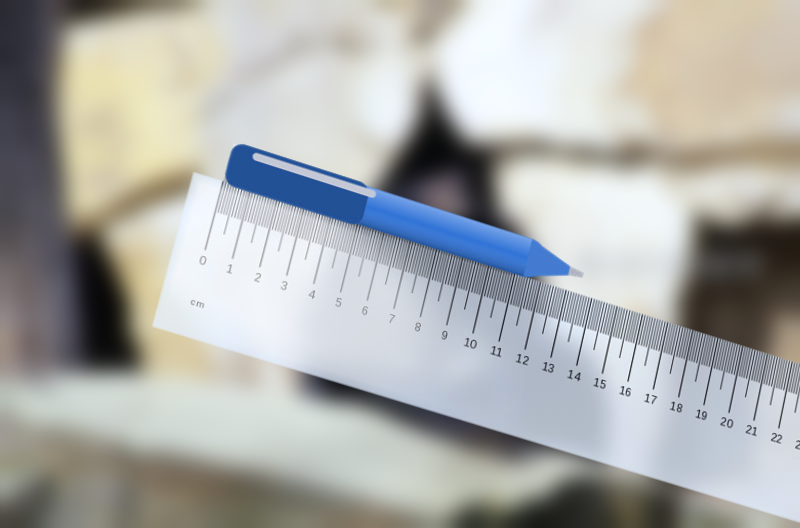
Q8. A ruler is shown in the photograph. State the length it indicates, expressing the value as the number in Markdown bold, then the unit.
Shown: **13.5** cm
